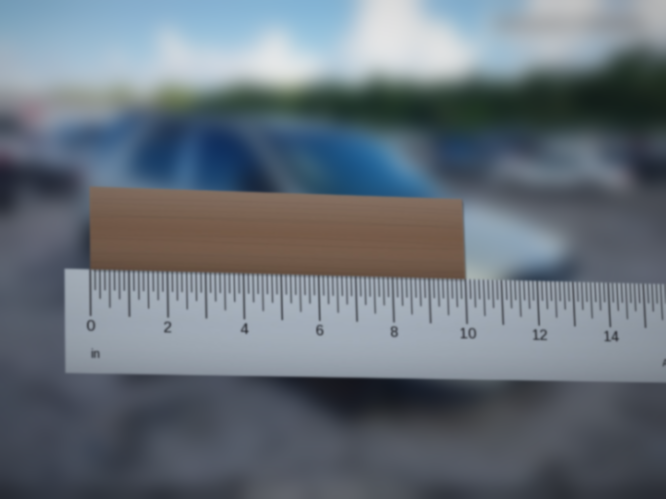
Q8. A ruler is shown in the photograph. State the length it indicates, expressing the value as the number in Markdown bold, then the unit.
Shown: **10** in
